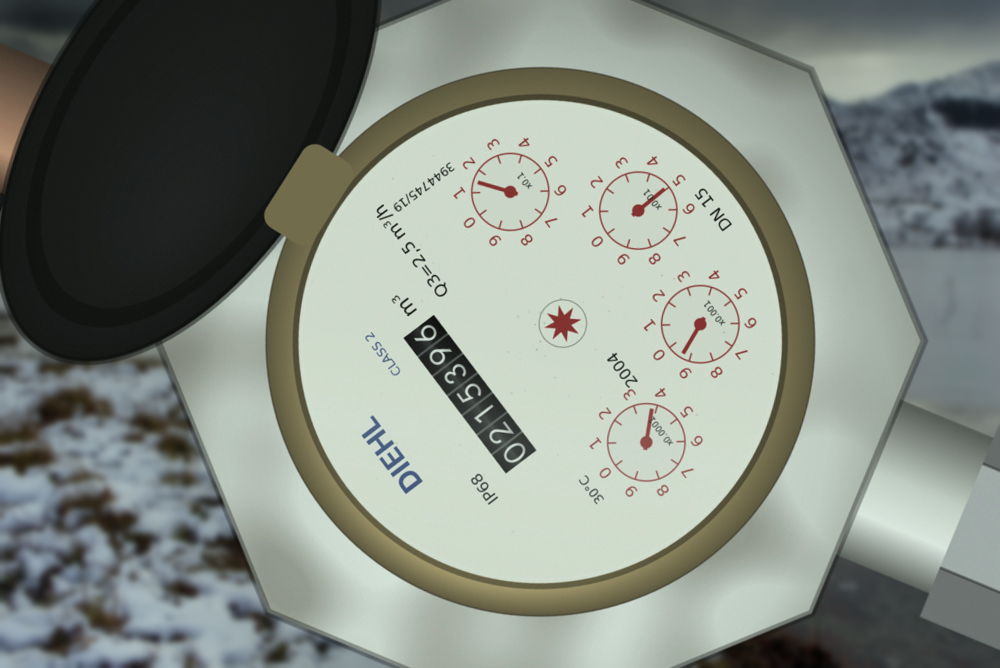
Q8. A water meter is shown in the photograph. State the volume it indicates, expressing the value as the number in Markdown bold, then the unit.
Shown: **215396.1493** m³
